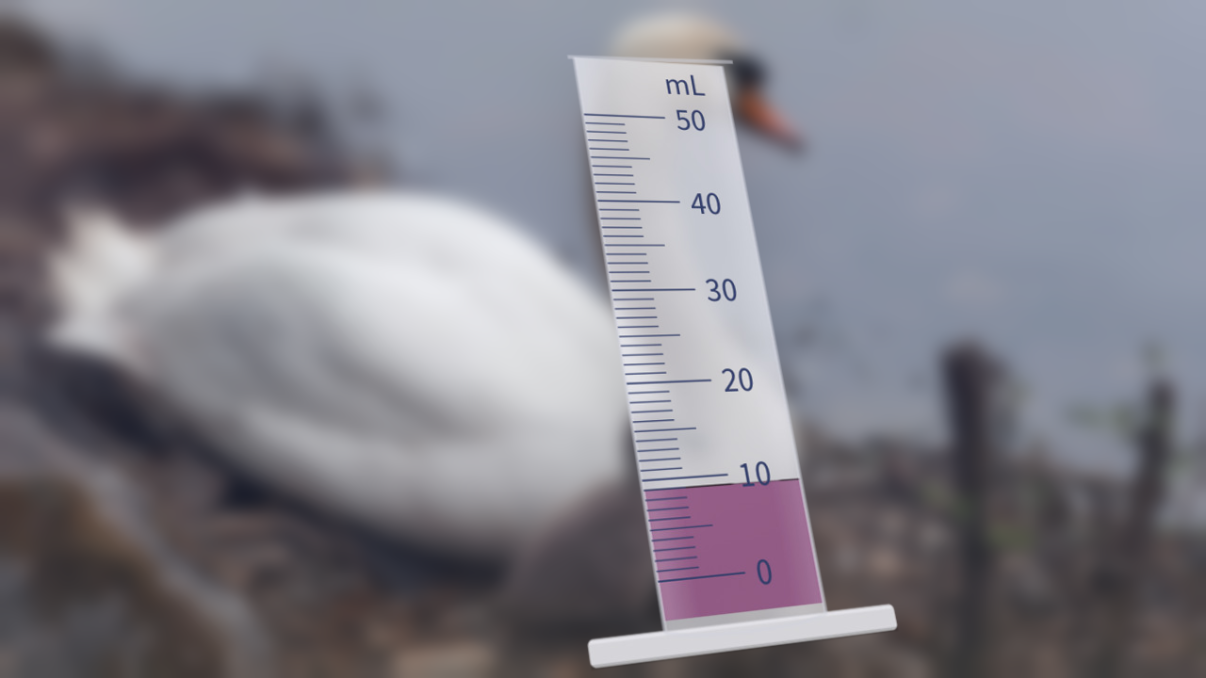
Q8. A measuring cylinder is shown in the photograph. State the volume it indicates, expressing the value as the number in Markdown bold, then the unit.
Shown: **9** mL
